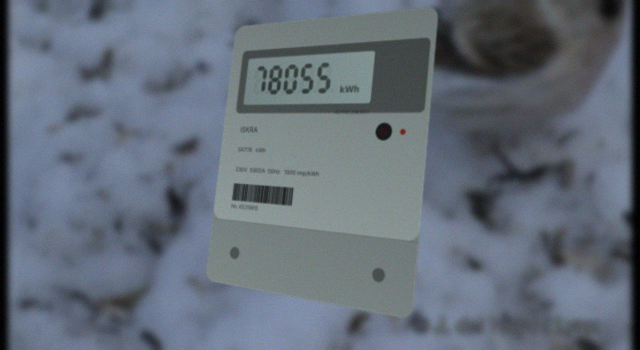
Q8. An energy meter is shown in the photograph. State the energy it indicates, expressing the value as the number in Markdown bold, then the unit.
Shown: **78055** kWh
